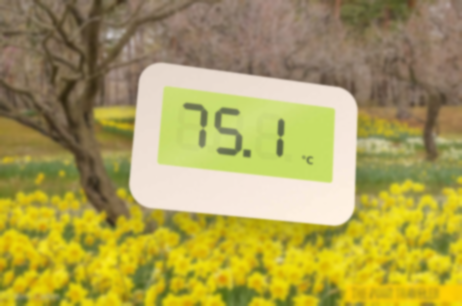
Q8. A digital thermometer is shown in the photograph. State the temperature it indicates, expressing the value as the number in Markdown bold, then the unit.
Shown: **75.1** °C
